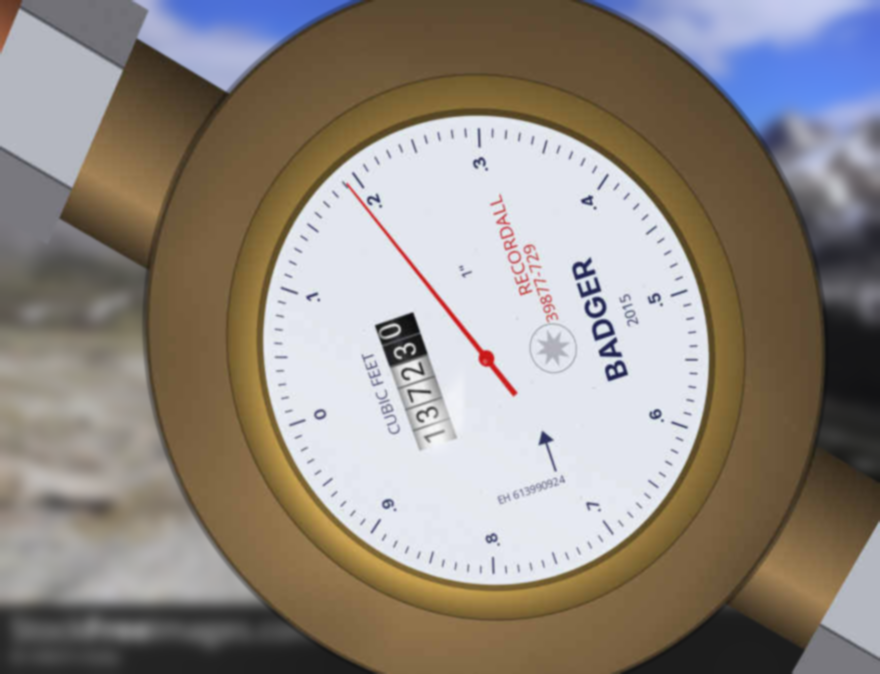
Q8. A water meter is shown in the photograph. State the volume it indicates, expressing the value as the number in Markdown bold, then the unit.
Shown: **137230.19** ft³
